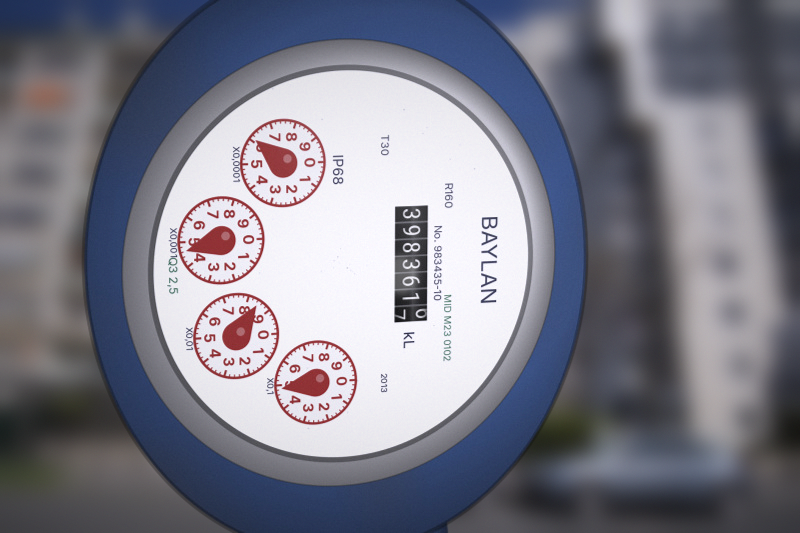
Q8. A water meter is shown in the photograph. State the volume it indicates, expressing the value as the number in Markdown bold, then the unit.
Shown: **3983616.4846** kL
